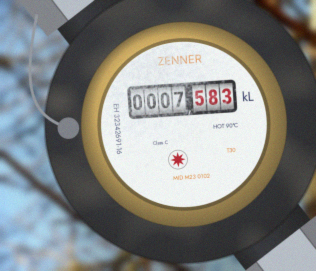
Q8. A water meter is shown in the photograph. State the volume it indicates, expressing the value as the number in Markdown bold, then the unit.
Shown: **7.583** kL
